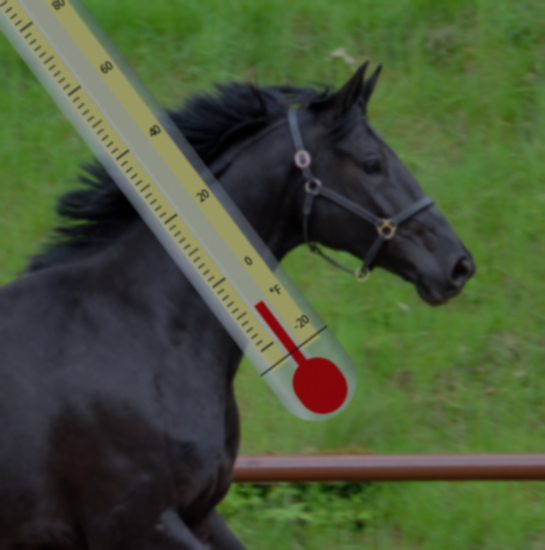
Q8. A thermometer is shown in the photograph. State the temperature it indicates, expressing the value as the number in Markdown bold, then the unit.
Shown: **-10** °F
